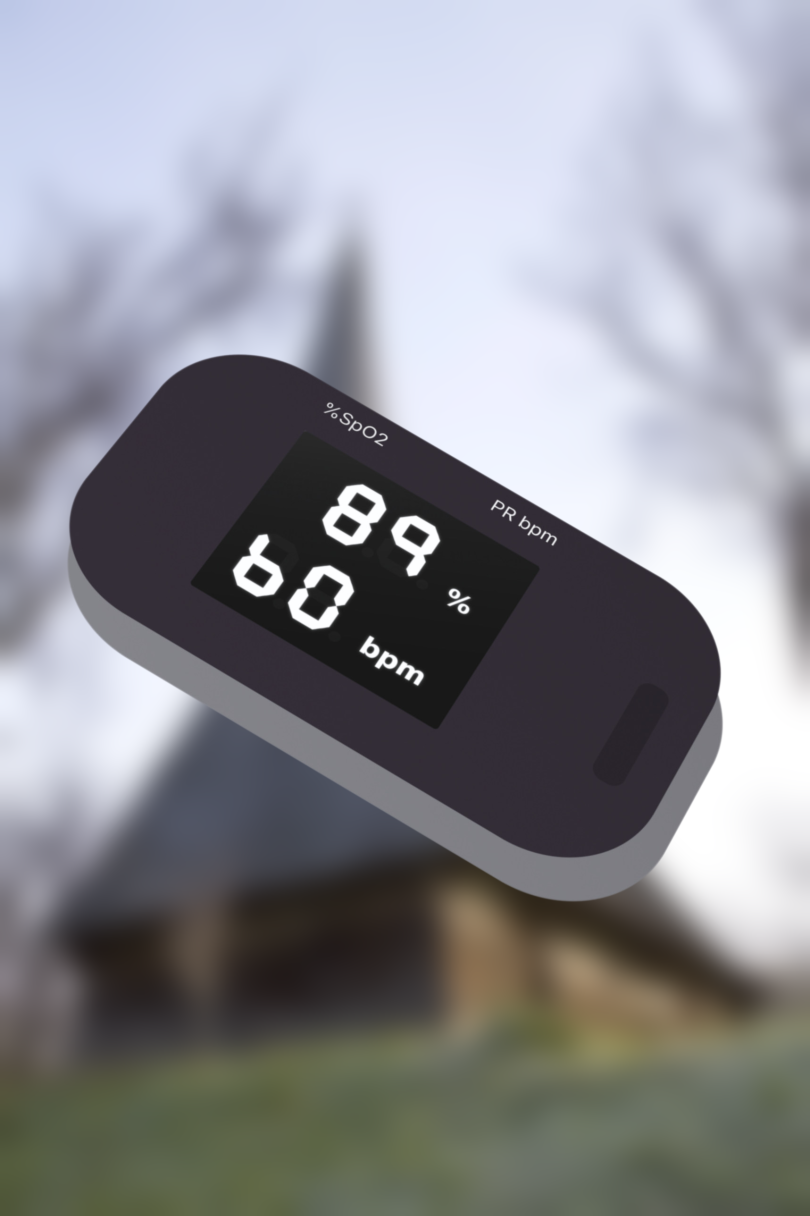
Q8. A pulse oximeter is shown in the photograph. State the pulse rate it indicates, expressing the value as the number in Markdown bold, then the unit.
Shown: **60** bpm
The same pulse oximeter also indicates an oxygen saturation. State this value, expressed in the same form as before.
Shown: **89** %
